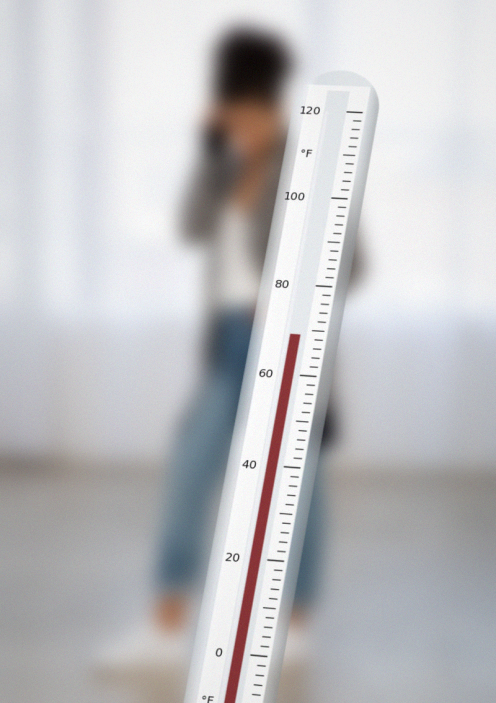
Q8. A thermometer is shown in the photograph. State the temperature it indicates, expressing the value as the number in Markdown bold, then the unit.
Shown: **69** °F
